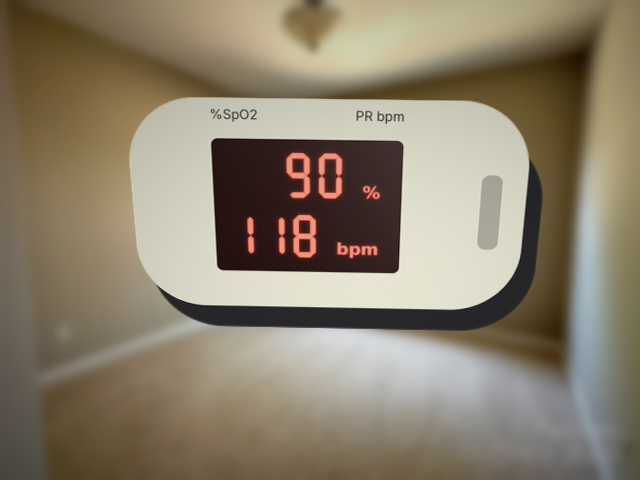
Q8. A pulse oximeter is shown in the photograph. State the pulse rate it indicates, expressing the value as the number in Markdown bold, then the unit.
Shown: **118** bpm
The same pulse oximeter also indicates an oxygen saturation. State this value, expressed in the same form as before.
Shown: **90** %
